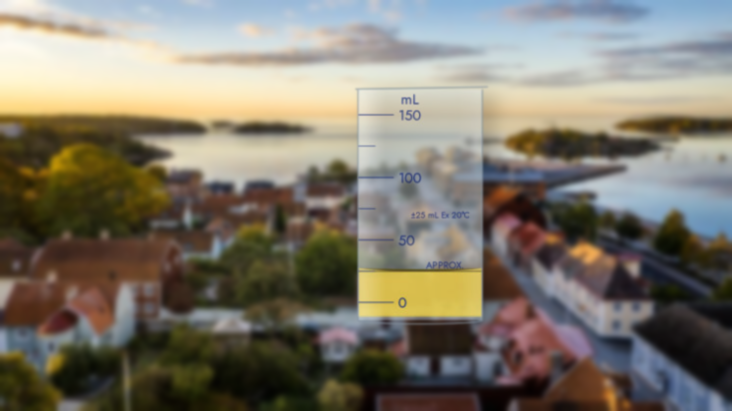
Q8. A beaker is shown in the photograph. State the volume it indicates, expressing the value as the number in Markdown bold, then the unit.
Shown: **25** mL
